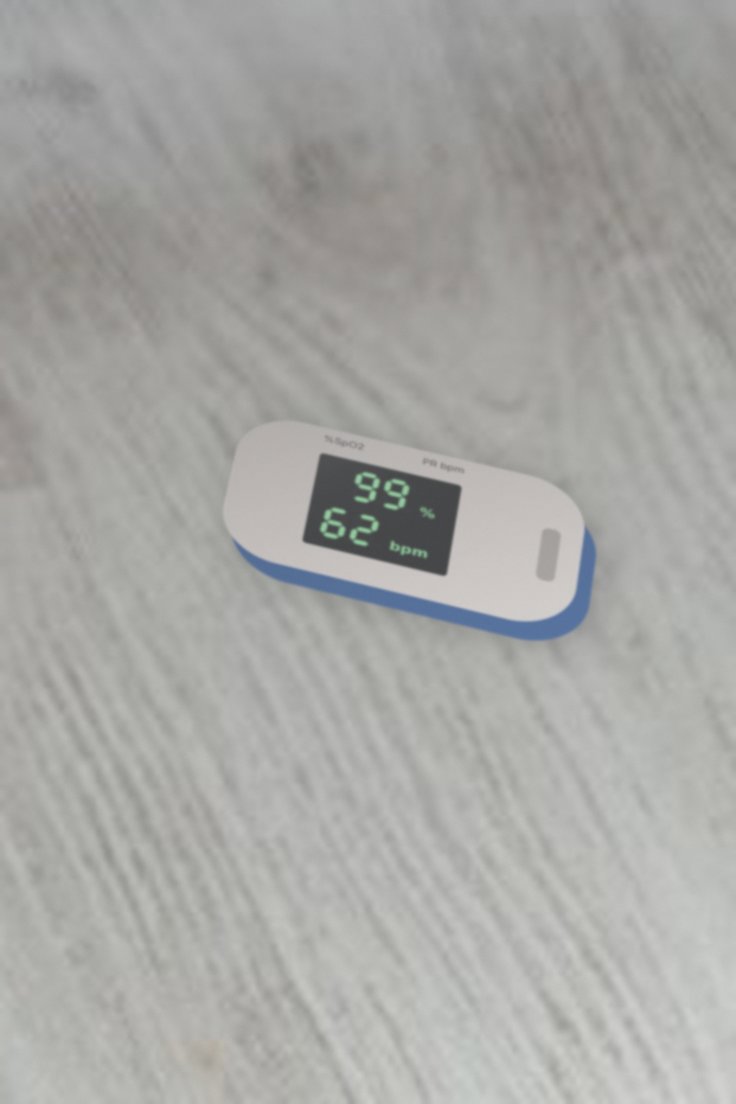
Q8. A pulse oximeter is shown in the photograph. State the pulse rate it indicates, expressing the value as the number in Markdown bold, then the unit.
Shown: **62** bpm
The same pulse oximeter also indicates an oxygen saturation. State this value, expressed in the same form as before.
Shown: **99** %
